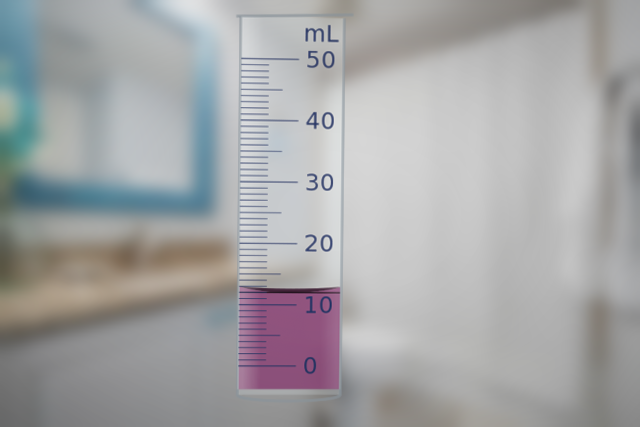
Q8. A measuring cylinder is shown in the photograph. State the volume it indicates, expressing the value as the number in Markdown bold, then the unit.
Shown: **12** mL
